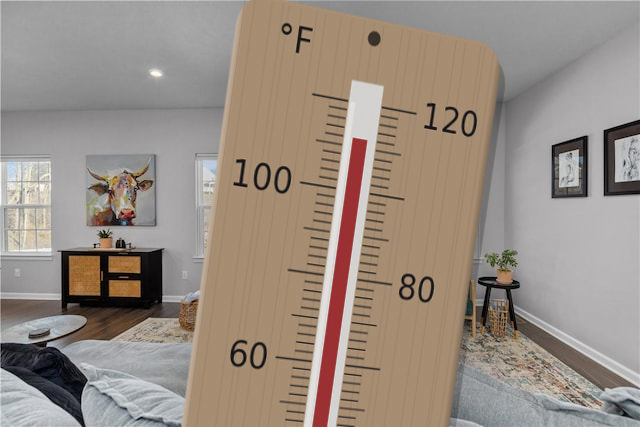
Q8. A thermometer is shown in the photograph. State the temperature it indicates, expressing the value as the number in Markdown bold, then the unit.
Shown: **112** °F
